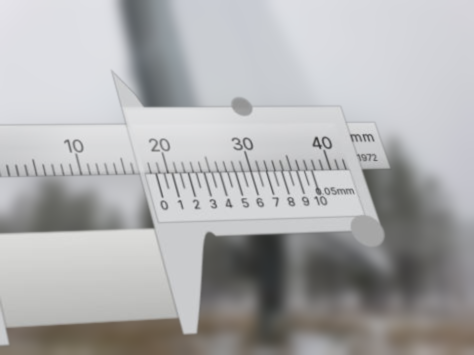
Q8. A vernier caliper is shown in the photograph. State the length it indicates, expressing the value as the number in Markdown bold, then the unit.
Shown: **18.6** mm
